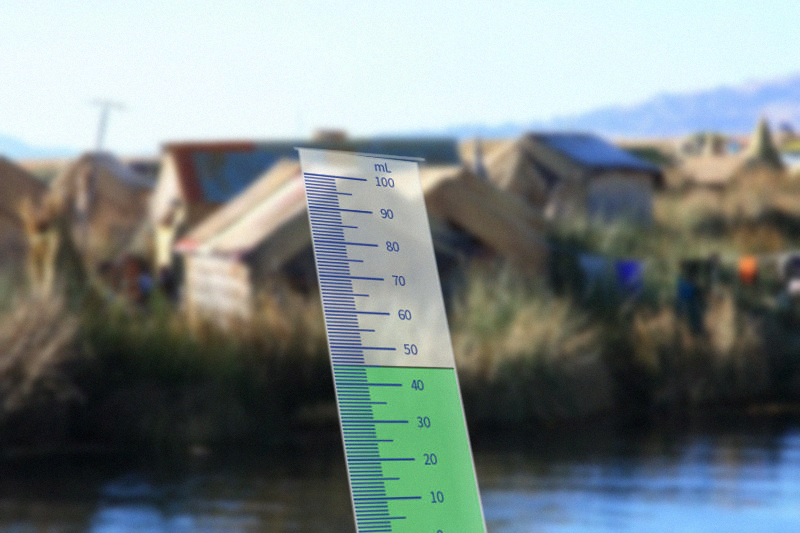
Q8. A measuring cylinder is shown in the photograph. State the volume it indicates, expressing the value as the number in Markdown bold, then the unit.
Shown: **45** mL
